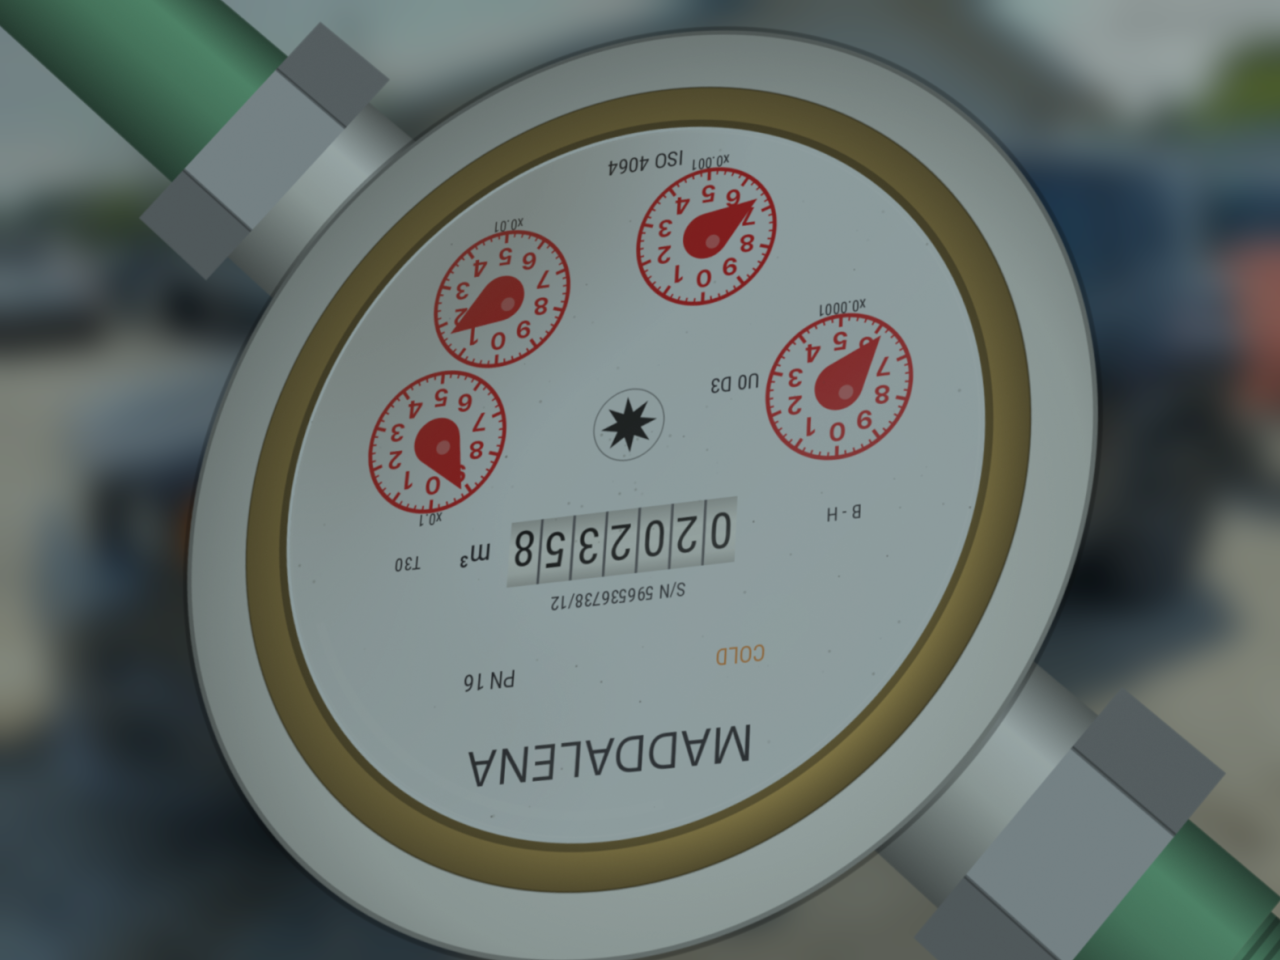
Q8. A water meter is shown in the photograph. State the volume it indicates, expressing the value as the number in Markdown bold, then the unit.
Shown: **202357.9166** m³
